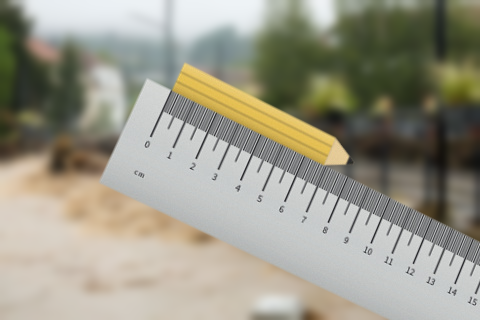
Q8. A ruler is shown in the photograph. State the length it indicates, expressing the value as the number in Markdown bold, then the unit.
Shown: **8** cm
